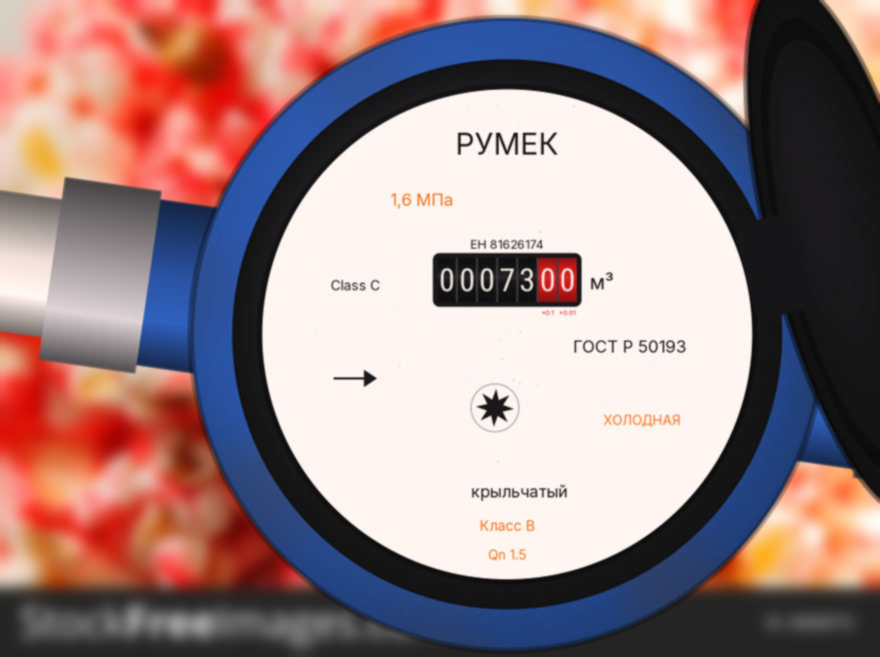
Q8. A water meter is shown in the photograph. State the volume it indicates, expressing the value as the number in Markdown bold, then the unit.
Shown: **73.00** m³
